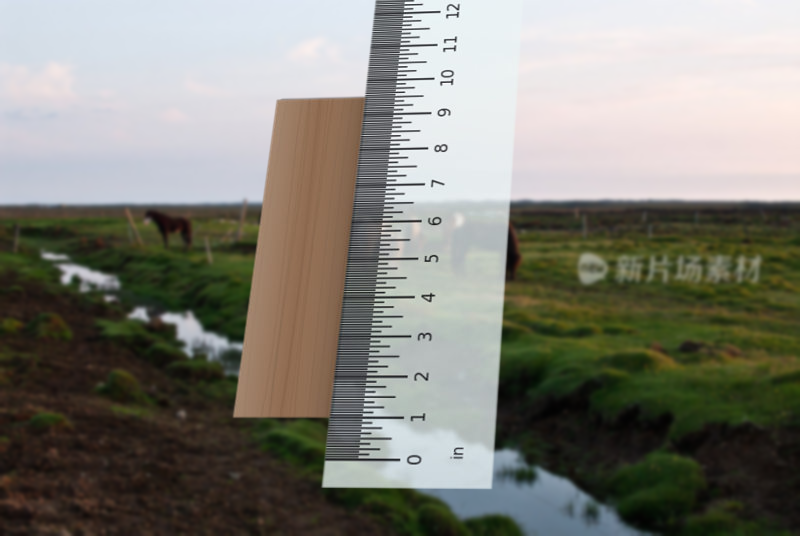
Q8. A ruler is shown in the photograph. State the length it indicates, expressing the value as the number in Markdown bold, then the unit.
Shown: **8.5** in
